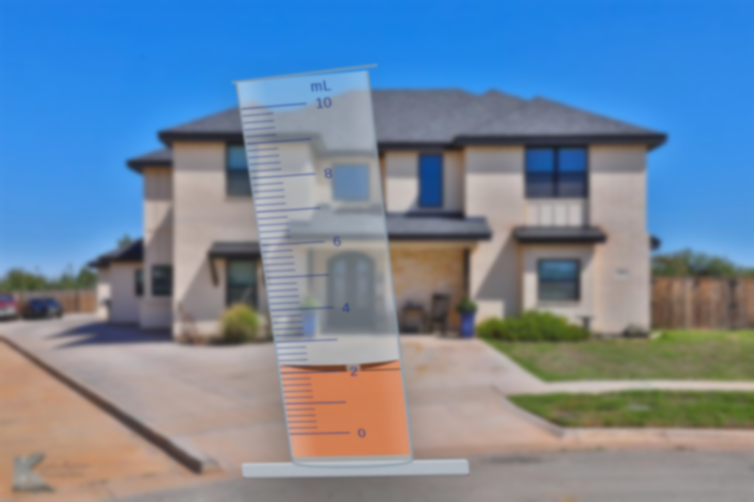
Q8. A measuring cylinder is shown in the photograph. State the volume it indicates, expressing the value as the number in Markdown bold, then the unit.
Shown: **2** mL
